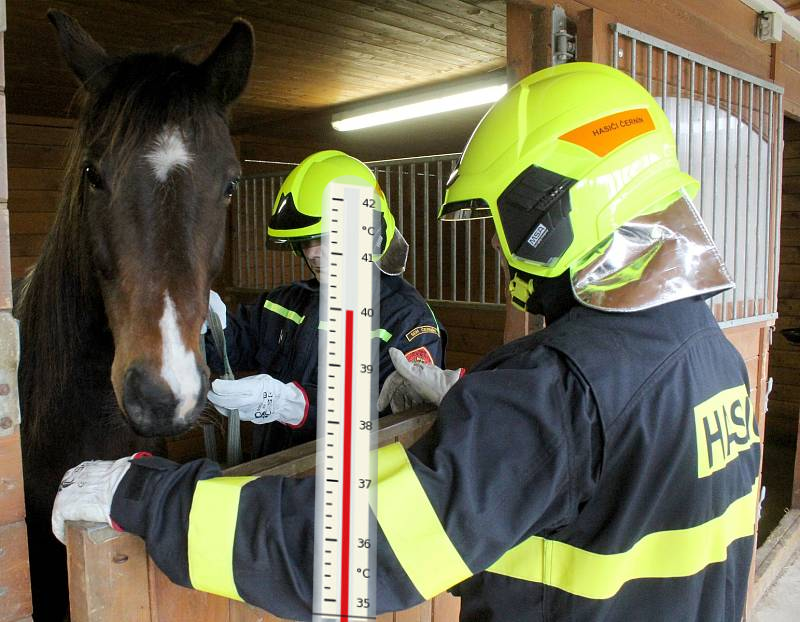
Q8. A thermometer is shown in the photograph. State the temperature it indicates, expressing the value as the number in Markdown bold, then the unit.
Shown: **40** °C
